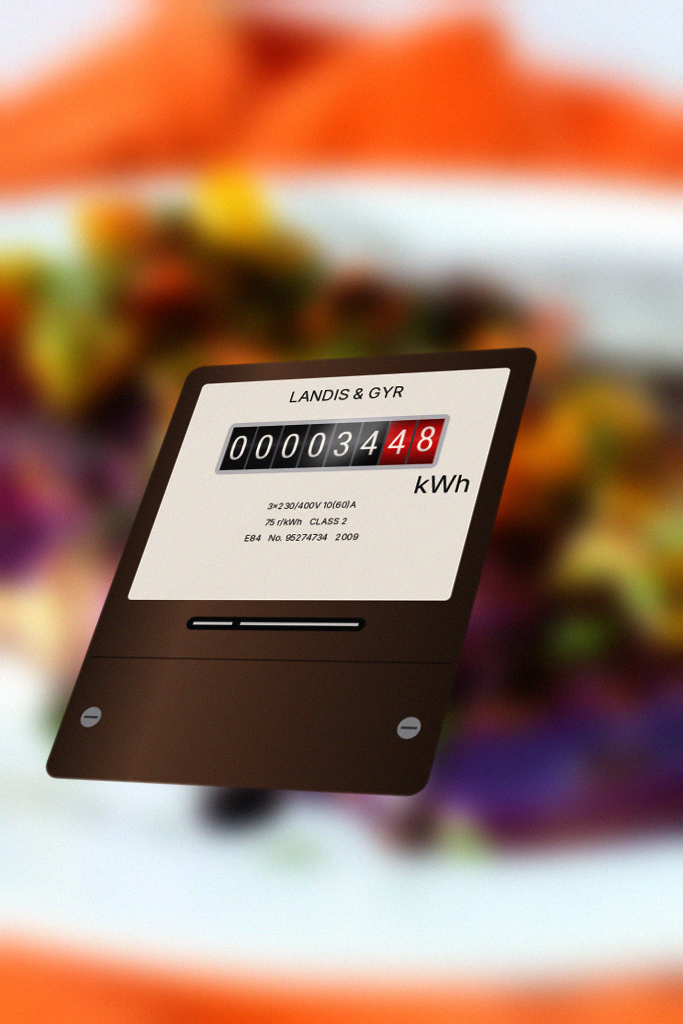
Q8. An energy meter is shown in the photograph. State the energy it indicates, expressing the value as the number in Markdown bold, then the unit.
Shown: **34.48** kWh
